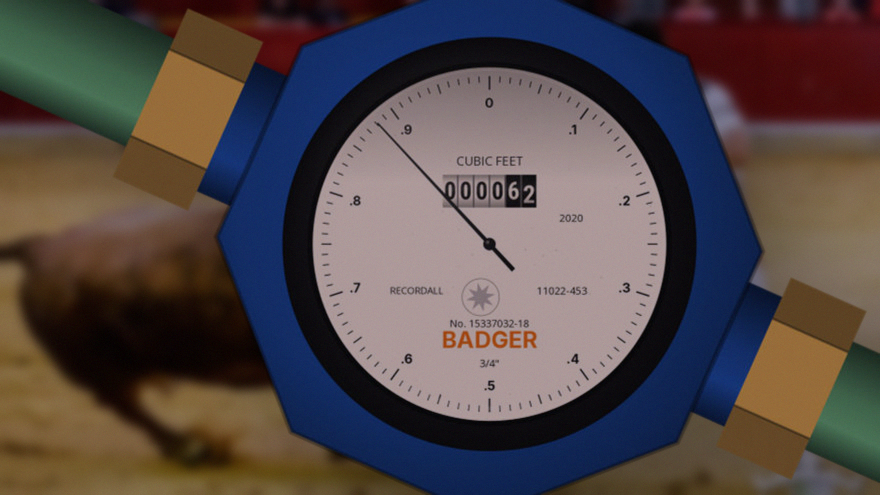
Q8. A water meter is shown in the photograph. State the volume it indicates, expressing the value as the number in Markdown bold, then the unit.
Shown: **61.88** ft³
